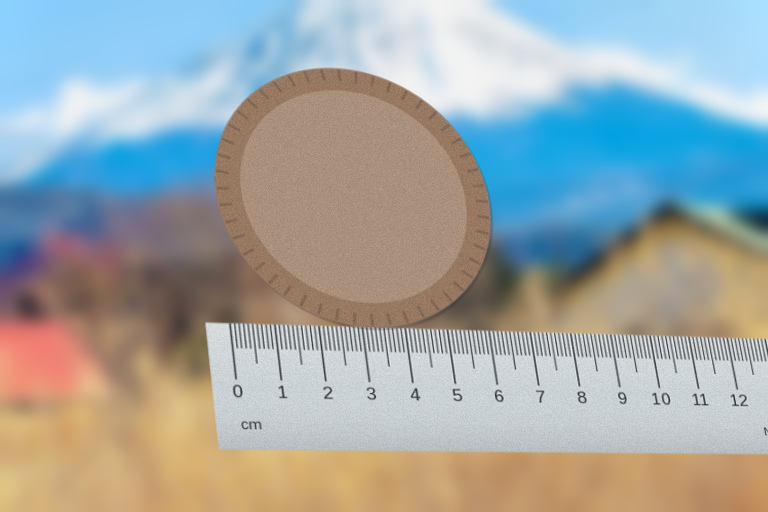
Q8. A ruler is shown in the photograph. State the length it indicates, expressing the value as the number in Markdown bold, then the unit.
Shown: **6.5** cm
